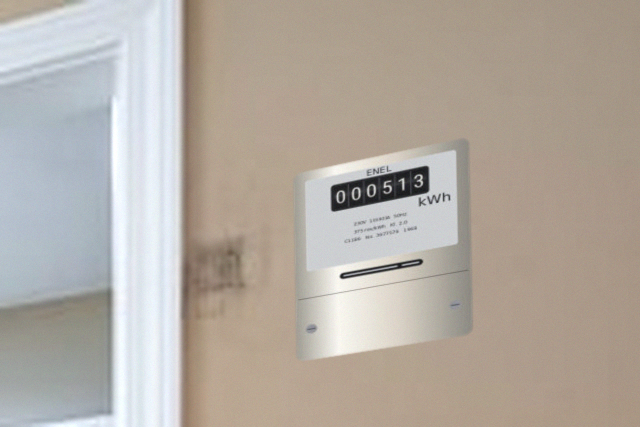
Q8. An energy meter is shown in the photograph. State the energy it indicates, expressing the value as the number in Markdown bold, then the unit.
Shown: **513** kWh
